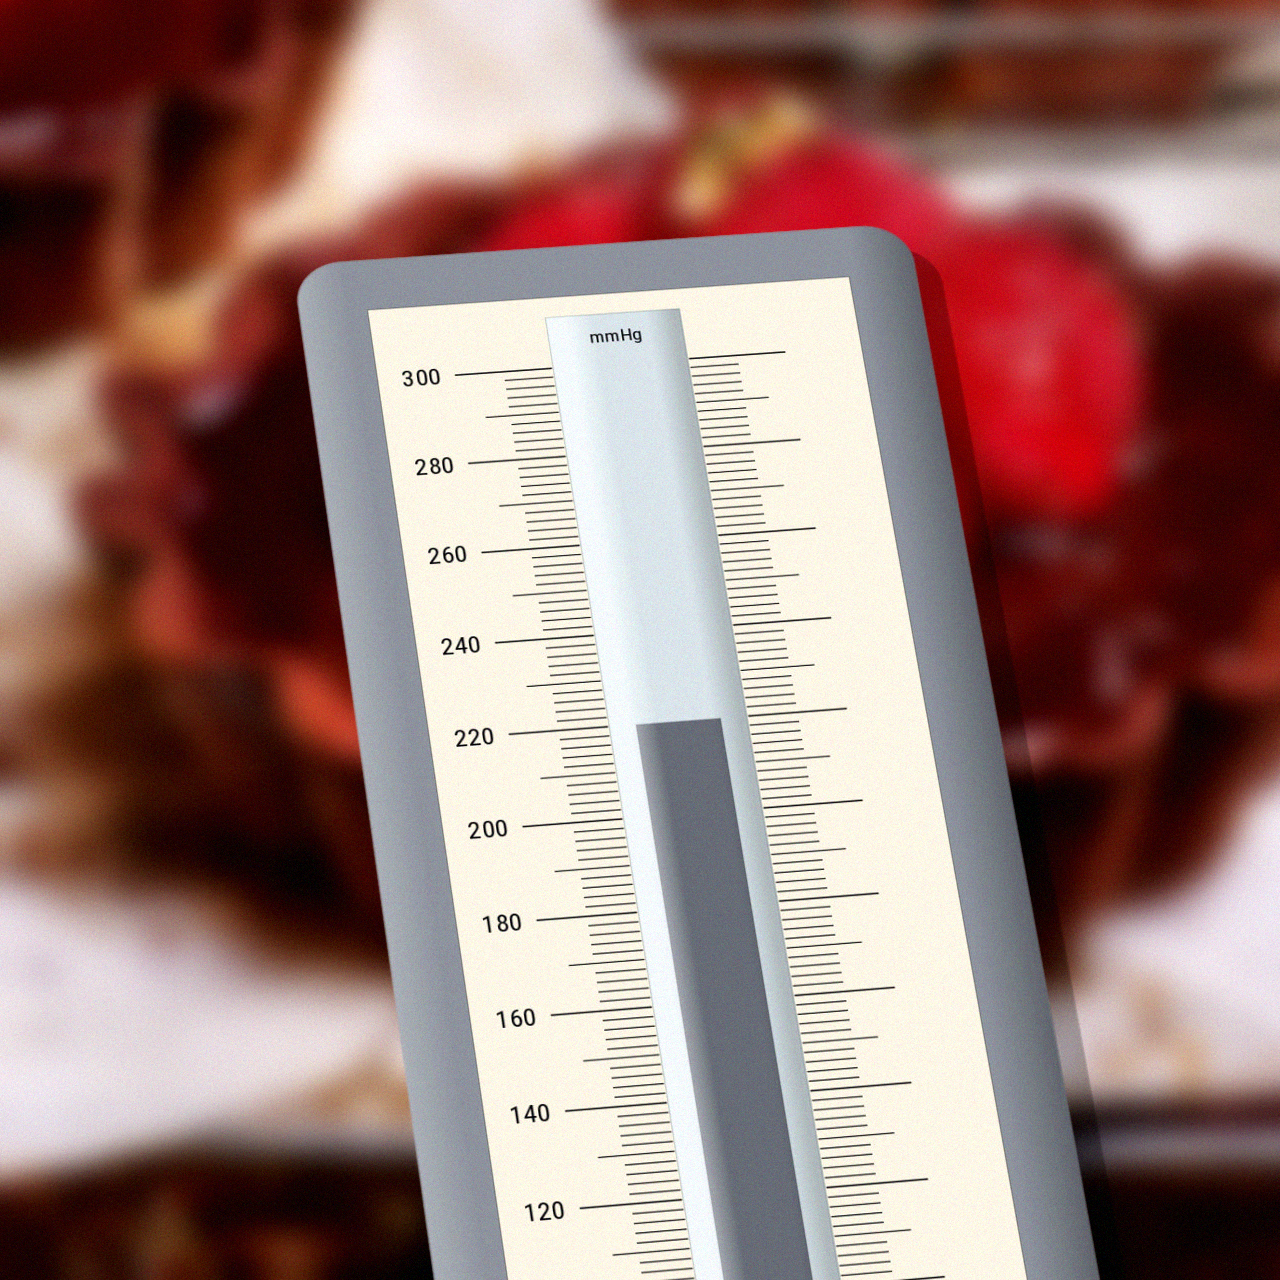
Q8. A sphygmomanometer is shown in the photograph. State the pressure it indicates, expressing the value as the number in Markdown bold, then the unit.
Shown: **220** mmHg
